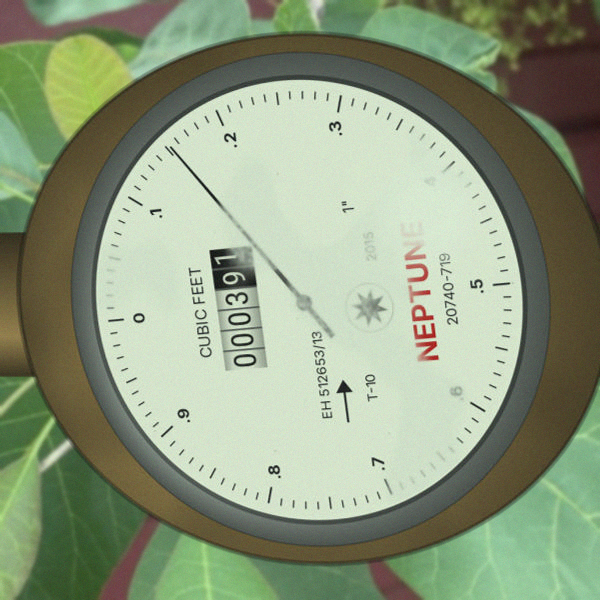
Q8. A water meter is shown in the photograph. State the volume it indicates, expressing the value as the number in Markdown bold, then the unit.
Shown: **391.15** ft³
